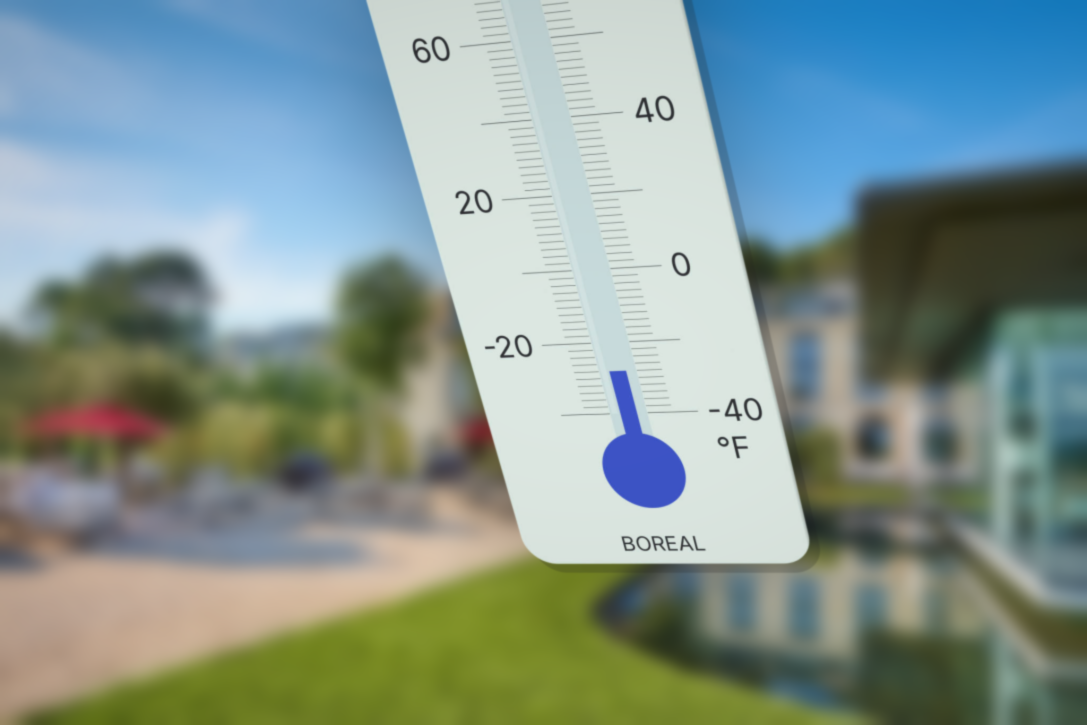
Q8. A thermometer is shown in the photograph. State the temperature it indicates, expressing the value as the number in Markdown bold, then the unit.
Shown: **-28** °F
